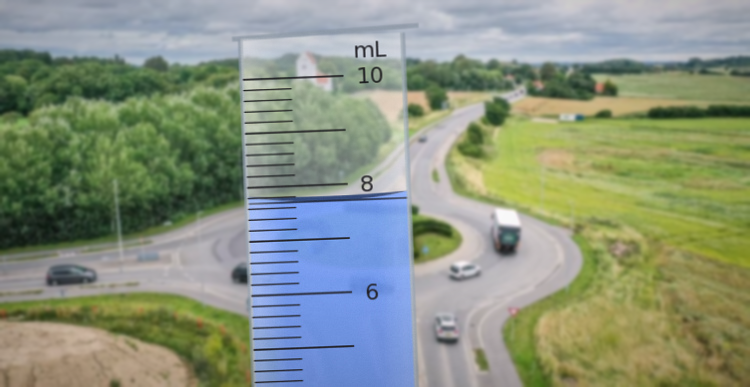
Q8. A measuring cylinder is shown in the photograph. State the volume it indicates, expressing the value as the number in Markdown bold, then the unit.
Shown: **7.7** mL
